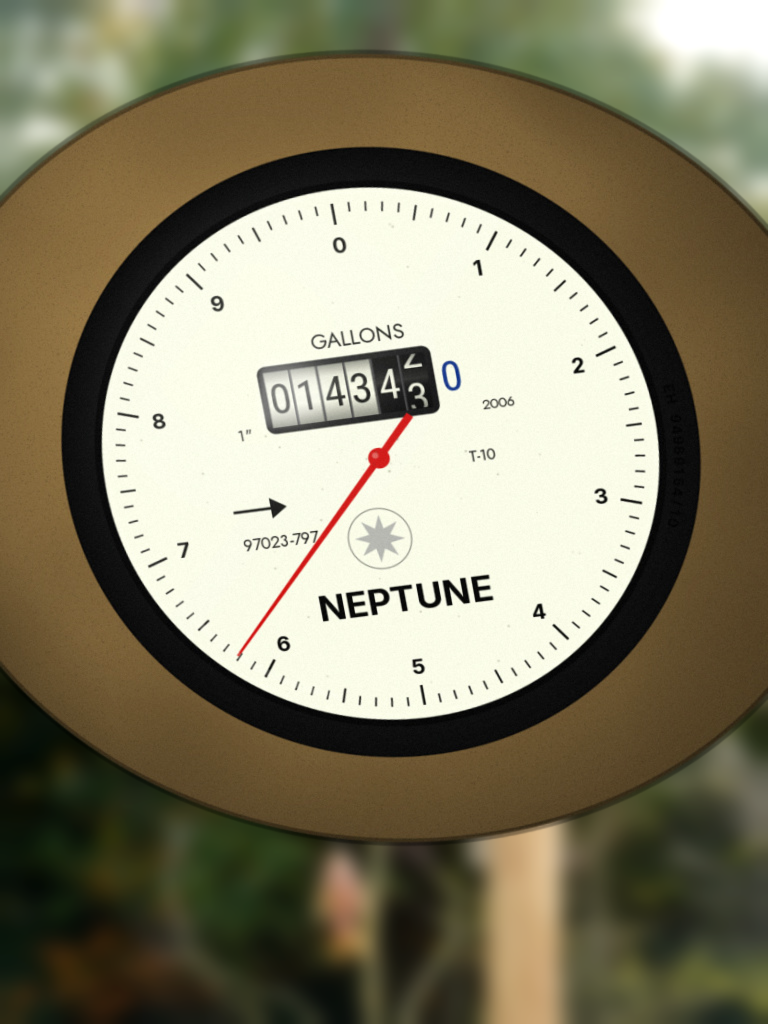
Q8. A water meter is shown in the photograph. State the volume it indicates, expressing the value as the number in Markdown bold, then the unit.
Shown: **143426.2** gal
